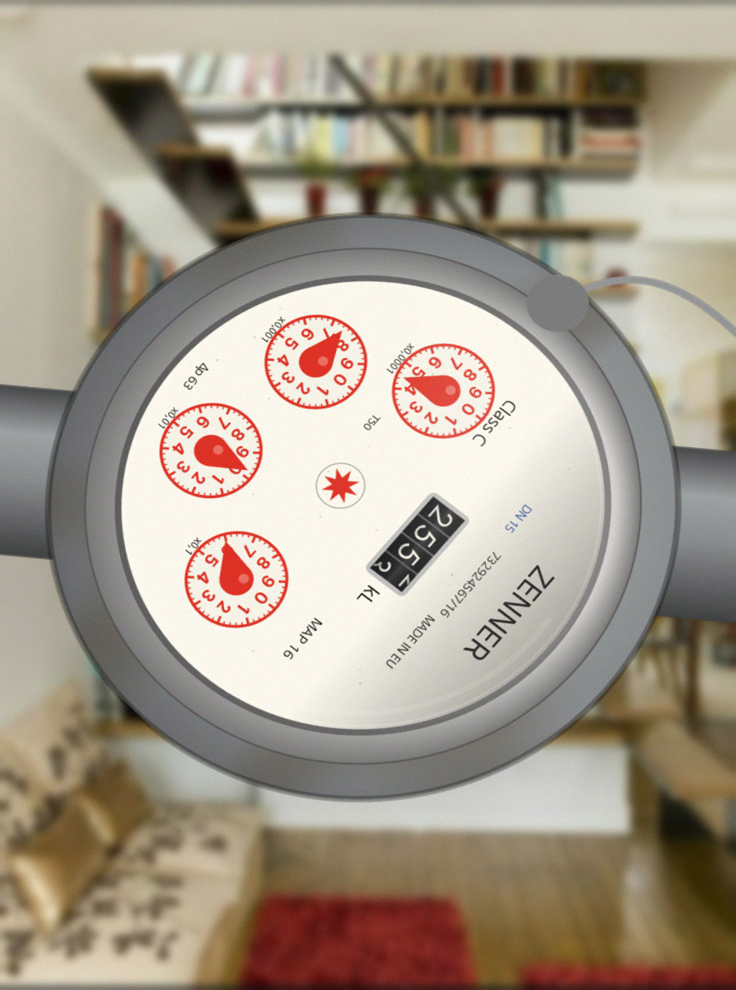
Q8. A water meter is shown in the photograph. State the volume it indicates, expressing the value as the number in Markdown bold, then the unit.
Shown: **2552.5974** kL
